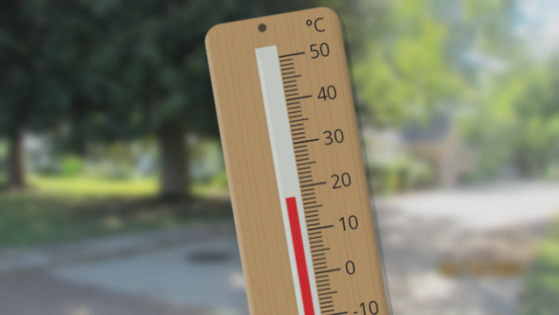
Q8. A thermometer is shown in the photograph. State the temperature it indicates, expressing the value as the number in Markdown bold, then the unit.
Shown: **18** °C
